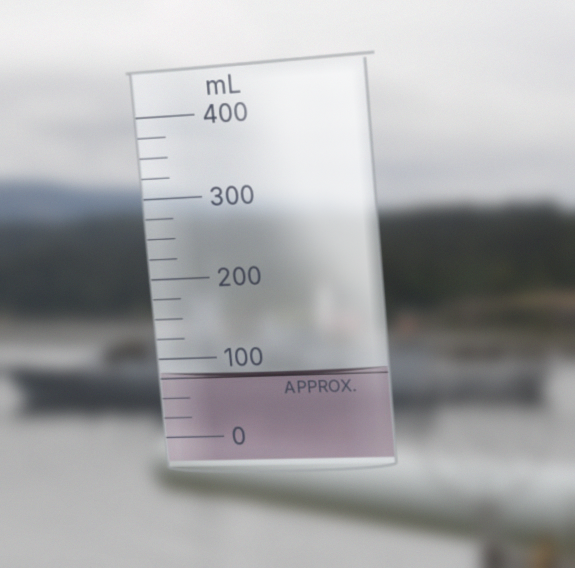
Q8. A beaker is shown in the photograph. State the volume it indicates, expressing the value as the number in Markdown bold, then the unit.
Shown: **75** mL
